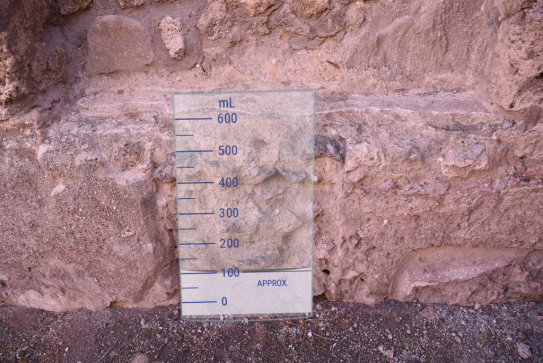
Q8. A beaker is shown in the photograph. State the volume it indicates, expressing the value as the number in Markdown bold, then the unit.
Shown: **100** mL
